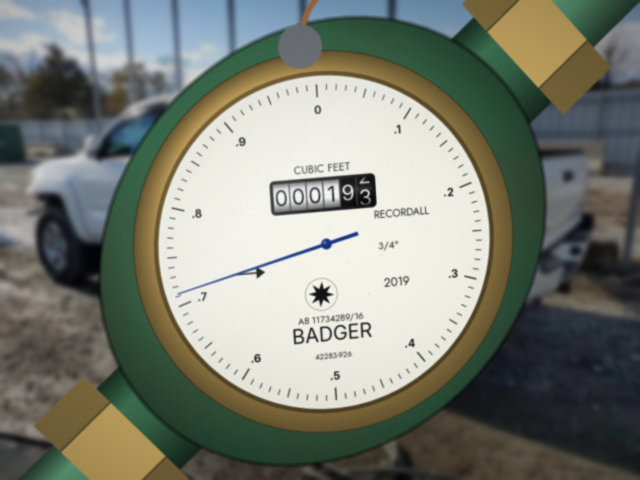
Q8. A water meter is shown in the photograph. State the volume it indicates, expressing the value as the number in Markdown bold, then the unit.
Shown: **192.71** ft³
